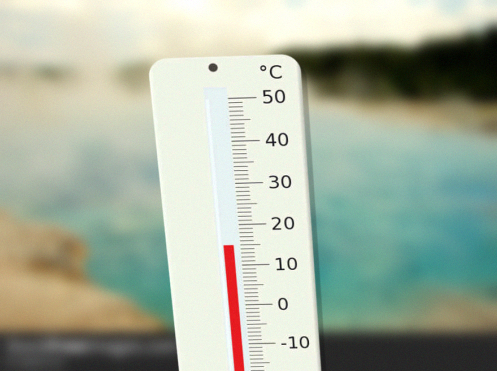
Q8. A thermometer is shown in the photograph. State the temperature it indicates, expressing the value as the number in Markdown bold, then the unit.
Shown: **15** °C
